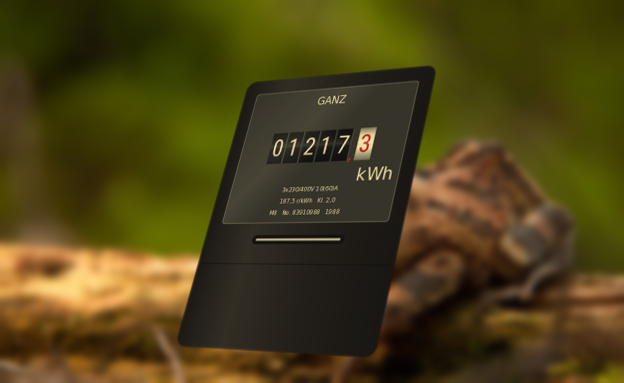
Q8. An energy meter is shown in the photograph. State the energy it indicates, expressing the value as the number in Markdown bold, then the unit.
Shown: **1217.3** kWh
